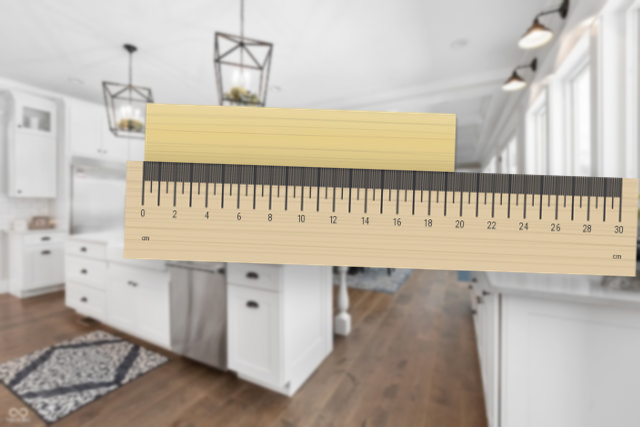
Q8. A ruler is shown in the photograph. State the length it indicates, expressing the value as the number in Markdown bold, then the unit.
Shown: **19.5** cm
